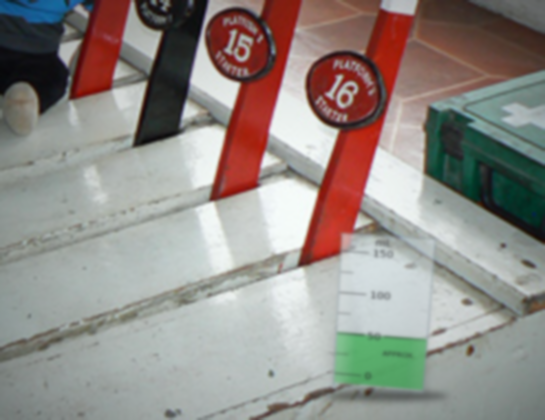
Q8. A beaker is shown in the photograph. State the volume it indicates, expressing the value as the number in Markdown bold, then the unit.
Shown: **50** mL
